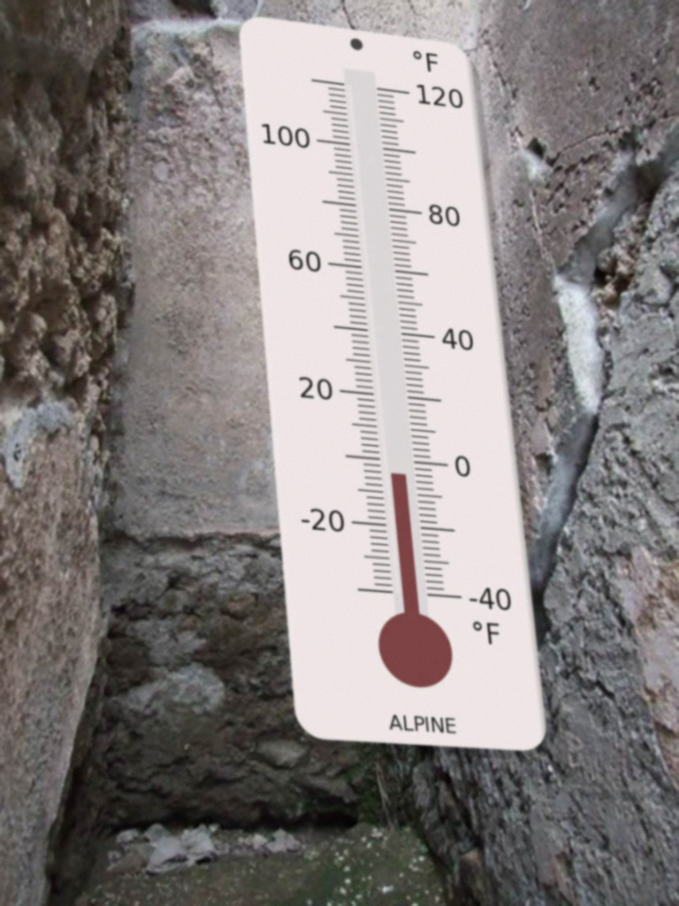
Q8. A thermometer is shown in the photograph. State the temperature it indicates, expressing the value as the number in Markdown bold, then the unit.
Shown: **-4** °F
